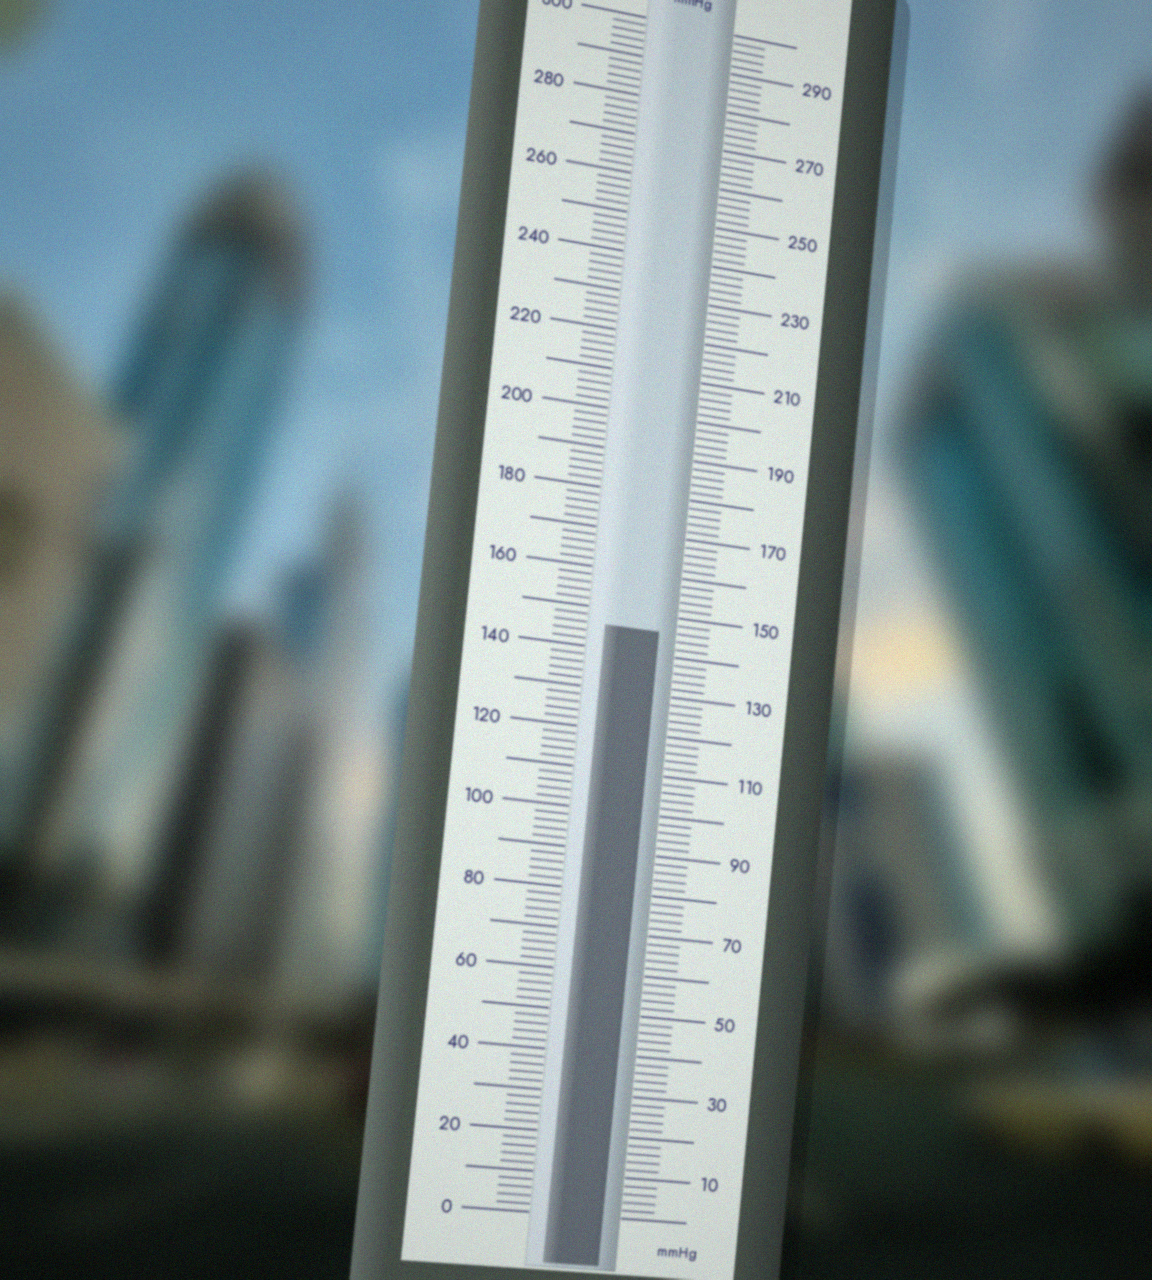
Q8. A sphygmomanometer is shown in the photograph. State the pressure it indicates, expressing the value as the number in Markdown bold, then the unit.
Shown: **146** mmHg
